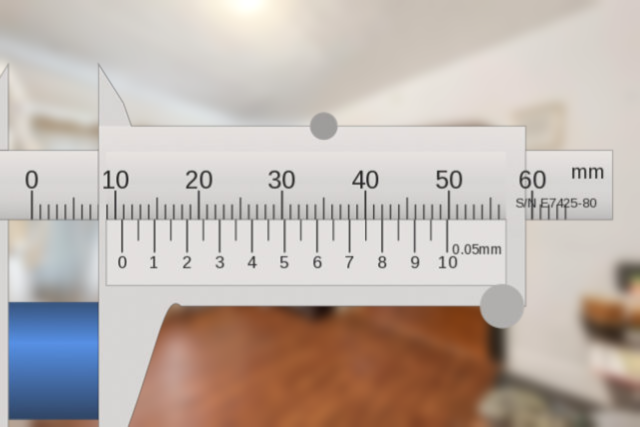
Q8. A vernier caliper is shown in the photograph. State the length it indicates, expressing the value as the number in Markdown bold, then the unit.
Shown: **10.8** mm
